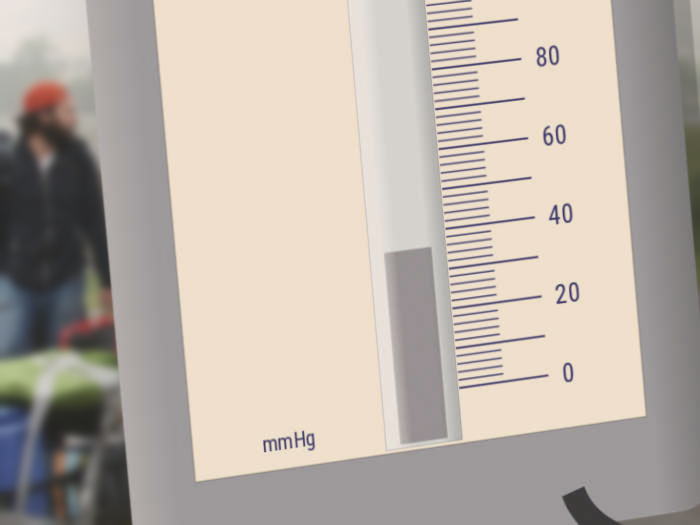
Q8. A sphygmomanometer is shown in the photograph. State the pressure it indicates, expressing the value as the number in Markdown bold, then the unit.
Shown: **36** mmHg
